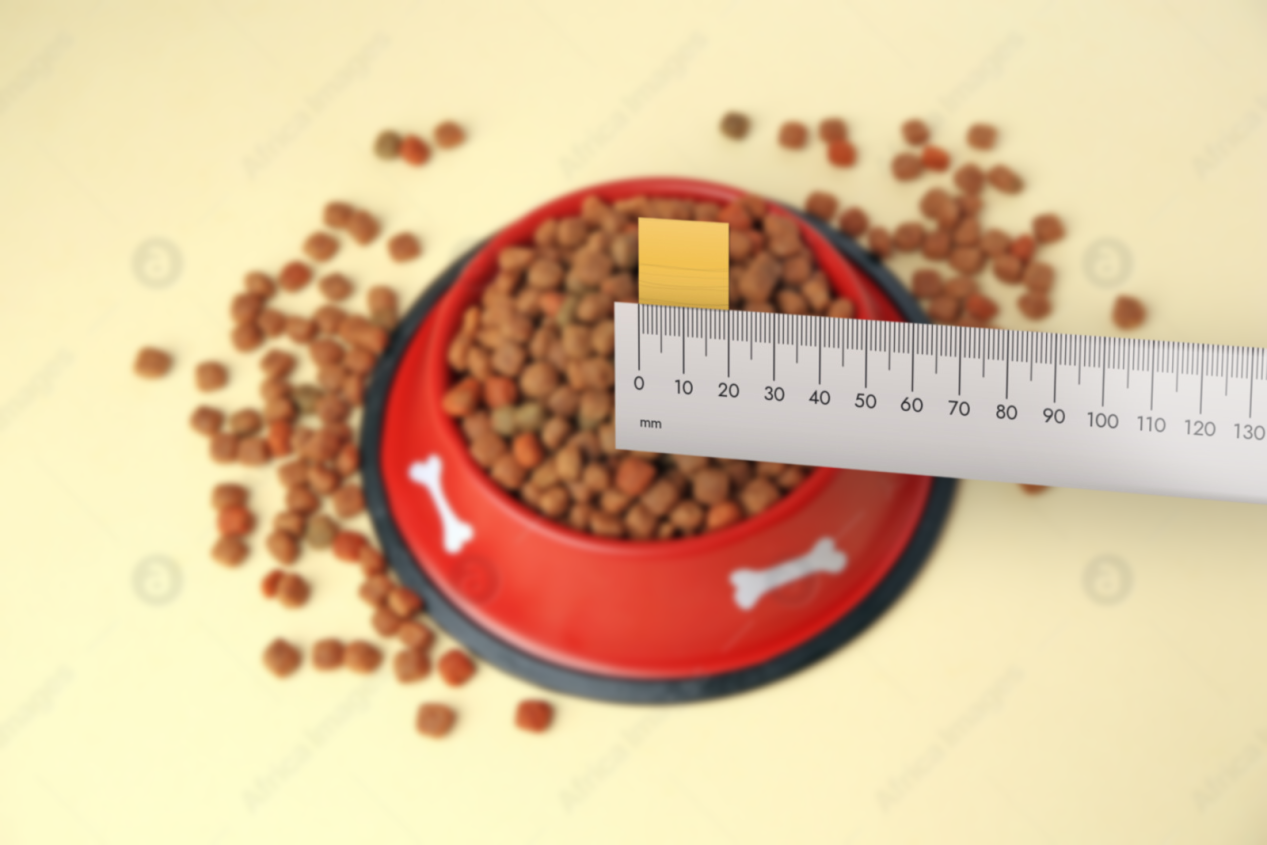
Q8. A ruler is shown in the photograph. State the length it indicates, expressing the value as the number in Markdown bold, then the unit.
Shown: **20** mm
